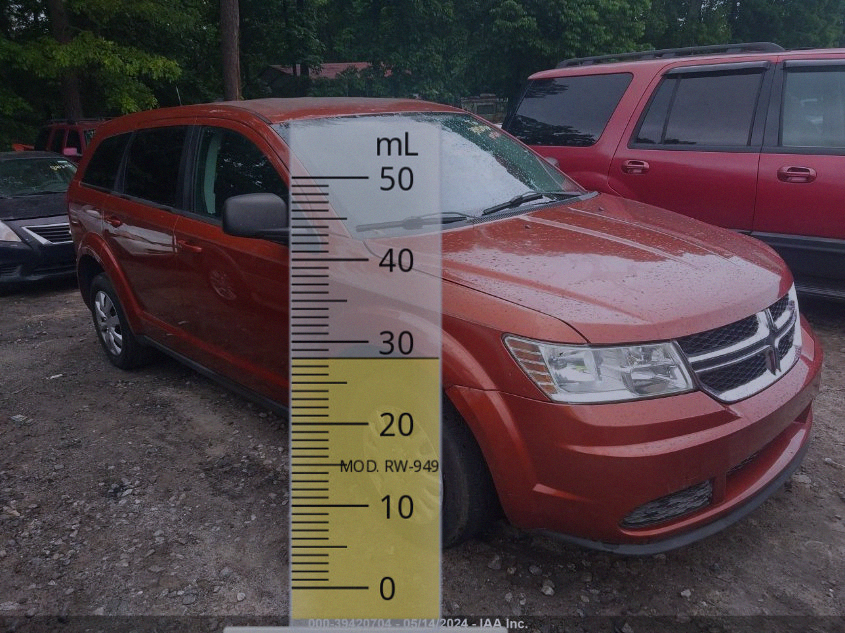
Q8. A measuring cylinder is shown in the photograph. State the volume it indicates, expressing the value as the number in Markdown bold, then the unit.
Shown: **28** mL
